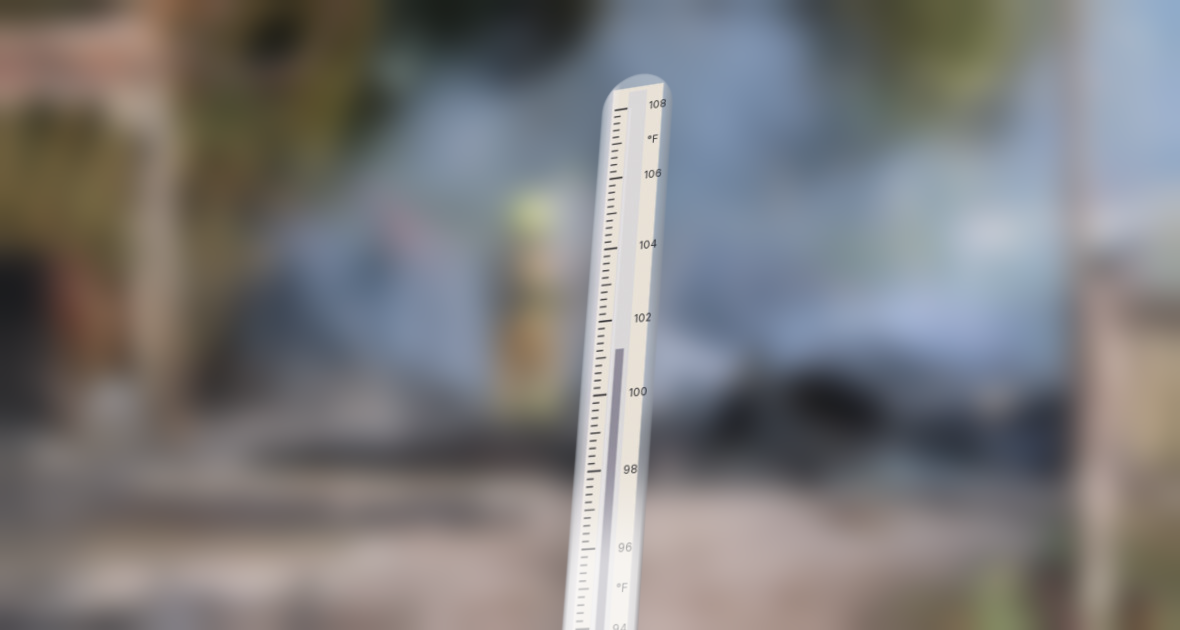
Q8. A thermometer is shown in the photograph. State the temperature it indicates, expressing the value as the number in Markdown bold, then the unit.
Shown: **101.2** °F
